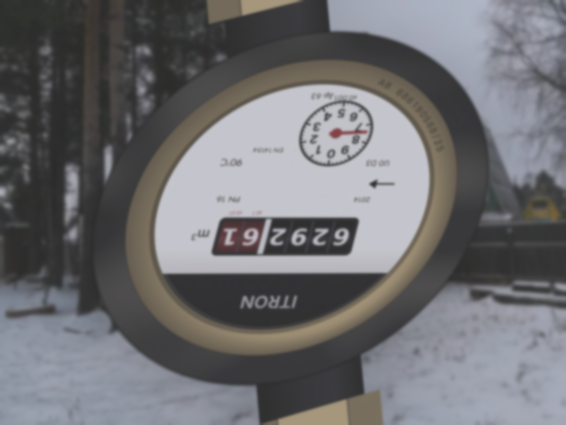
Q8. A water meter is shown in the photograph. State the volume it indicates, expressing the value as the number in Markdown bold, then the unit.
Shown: **6292.617** m³
